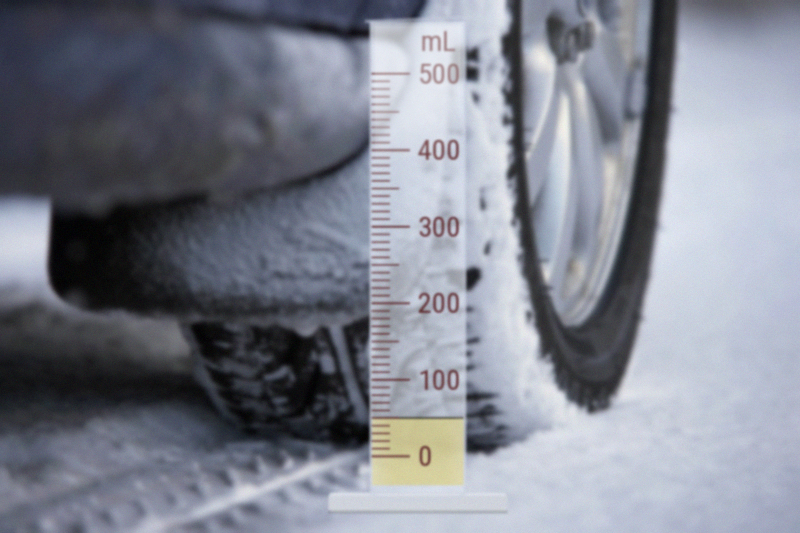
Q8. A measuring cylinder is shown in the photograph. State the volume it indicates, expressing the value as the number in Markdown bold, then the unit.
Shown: **50** mL
